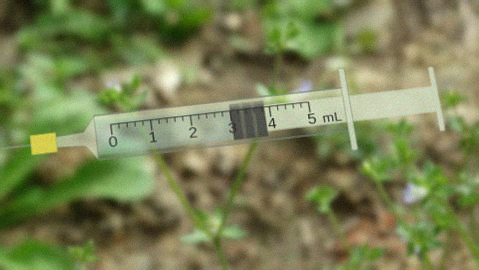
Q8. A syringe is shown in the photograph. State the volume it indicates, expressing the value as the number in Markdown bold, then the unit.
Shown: **3** mL
